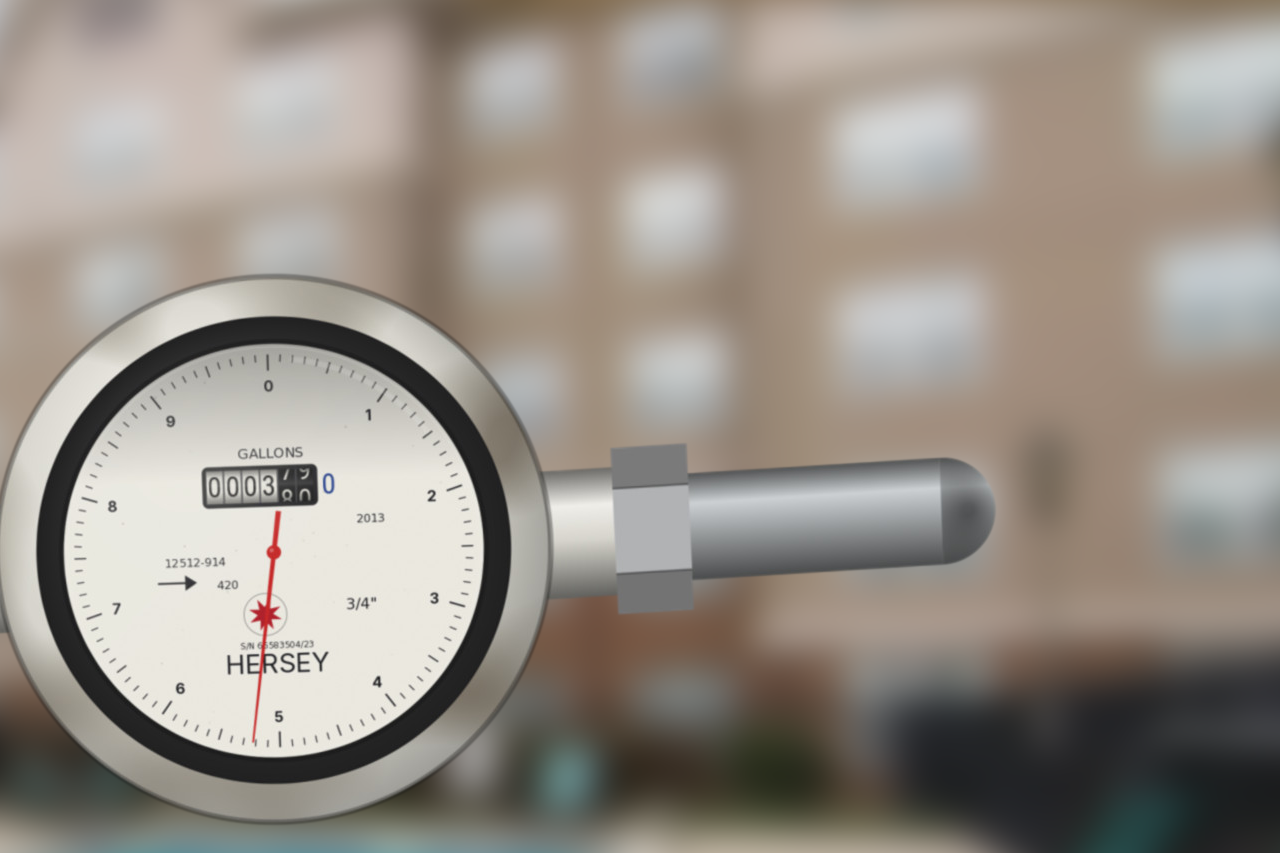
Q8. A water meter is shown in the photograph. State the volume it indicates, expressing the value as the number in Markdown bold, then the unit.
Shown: **3795.2** gal
